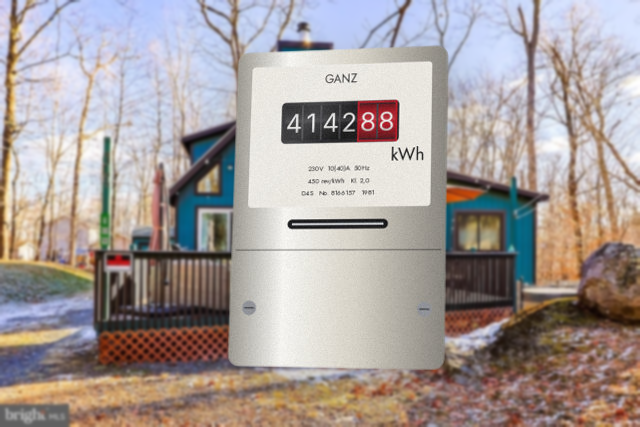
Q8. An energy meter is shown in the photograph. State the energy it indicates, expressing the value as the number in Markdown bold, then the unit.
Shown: **4142.88** kWh
